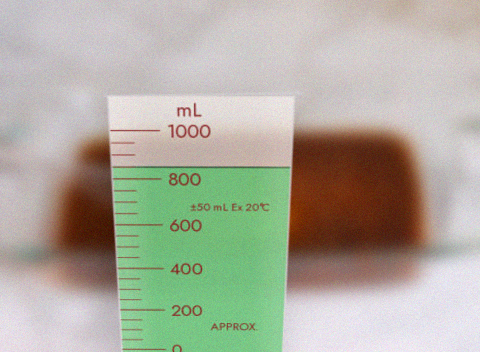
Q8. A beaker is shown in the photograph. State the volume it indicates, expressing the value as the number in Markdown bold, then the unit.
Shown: **850** mL
